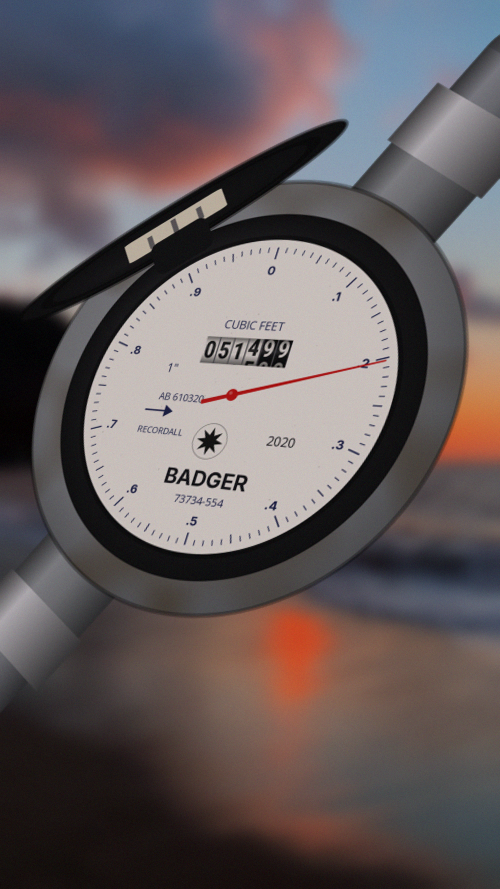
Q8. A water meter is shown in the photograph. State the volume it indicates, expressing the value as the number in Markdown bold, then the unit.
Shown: **51499.20** ft³
